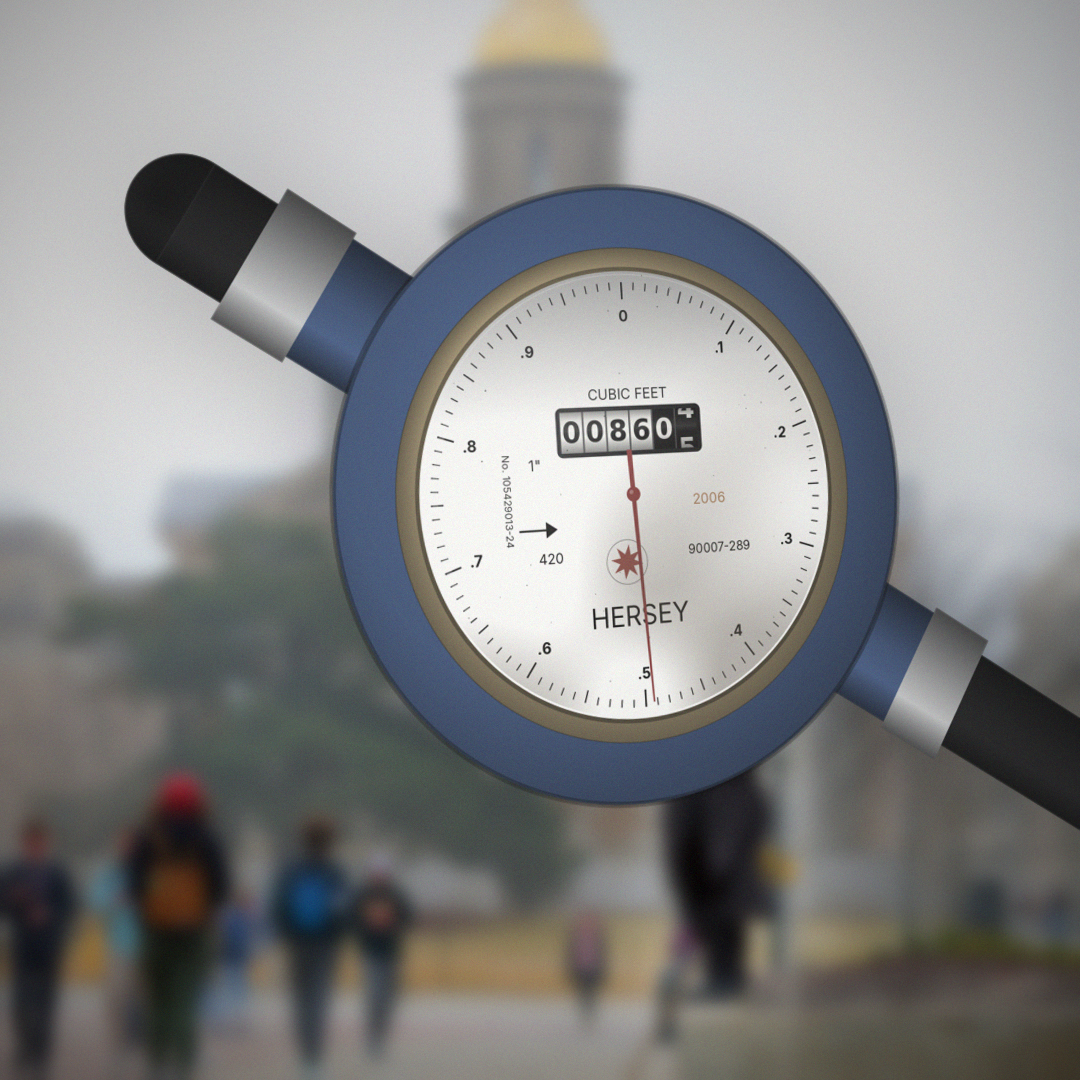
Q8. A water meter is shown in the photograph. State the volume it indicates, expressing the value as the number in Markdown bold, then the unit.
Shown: **8604.49** ft³
